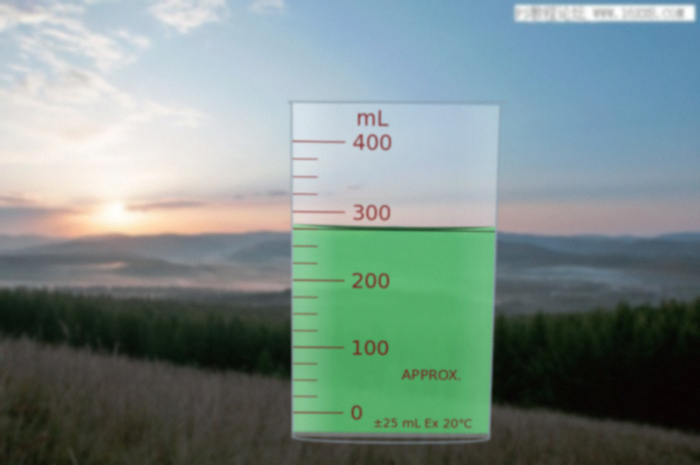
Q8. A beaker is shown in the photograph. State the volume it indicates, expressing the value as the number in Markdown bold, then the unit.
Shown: **275** mL
